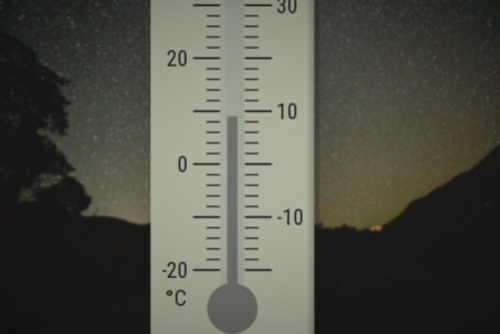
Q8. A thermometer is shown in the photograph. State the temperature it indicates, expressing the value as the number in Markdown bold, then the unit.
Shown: **9** °C
